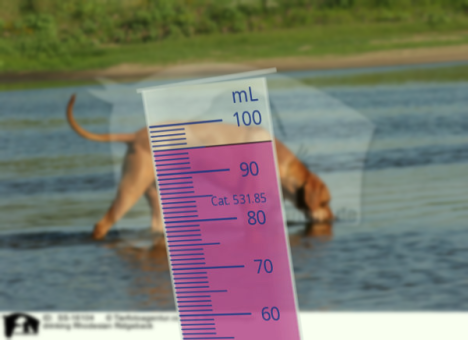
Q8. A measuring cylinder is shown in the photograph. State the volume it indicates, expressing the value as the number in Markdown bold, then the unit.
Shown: **95** mL
